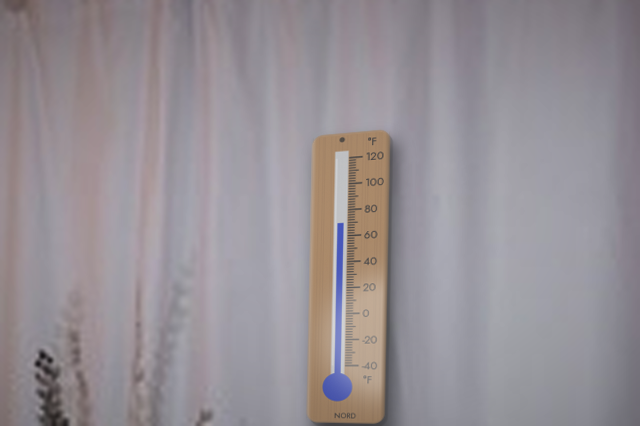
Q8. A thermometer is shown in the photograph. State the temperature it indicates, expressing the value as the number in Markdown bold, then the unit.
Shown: **70** °F
